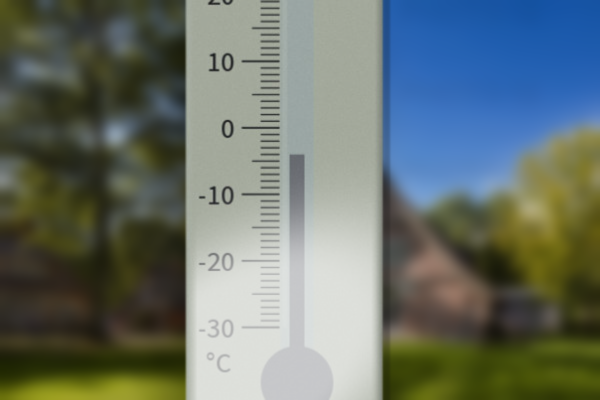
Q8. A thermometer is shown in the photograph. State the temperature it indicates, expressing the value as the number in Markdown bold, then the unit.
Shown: **-4** °C
